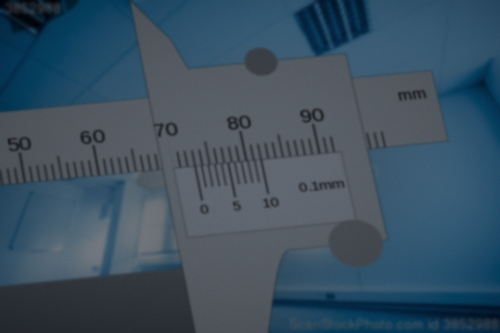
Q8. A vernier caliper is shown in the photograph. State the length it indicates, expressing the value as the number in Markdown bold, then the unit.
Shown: **73.0** mm
